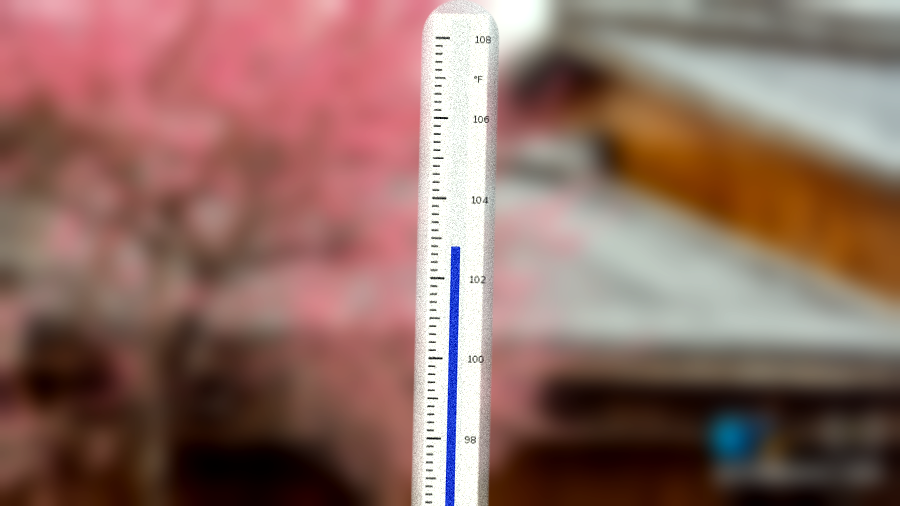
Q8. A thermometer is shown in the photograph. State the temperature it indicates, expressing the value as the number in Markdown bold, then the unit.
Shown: **102.8** °F
